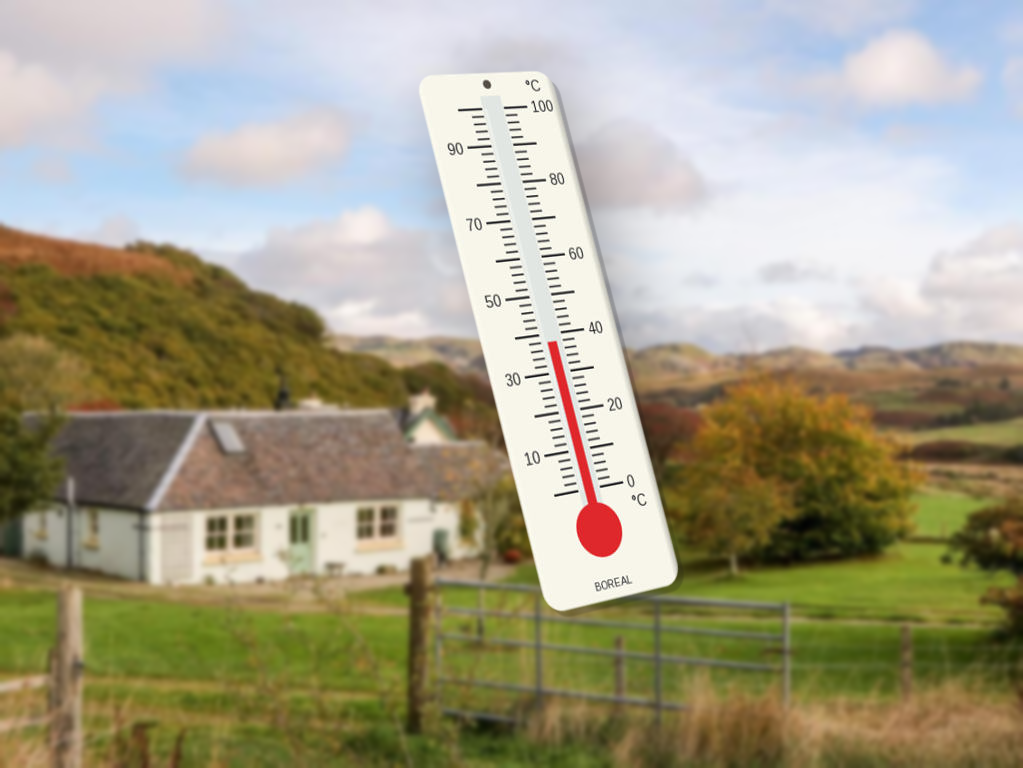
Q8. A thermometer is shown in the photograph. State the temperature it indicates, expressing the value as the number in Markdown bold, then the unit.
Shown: **38** °C
